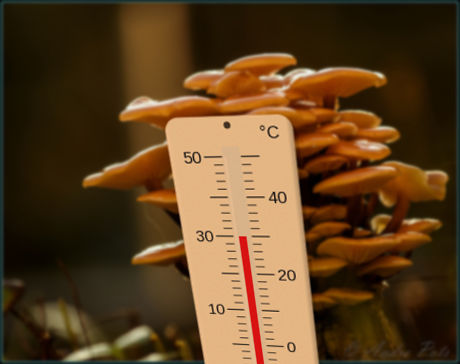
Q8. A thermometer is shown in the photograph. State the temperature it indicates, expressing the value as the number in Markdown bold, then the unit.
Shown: **30** °C
